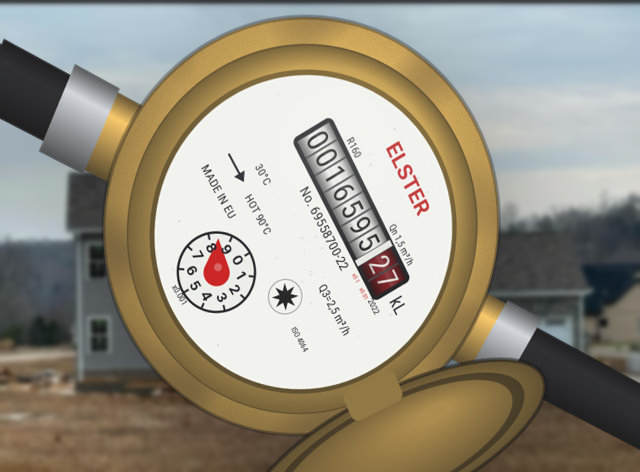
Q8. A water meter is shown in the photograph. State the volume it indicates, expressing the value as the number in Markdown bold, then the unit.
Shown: **16595.278** kL
